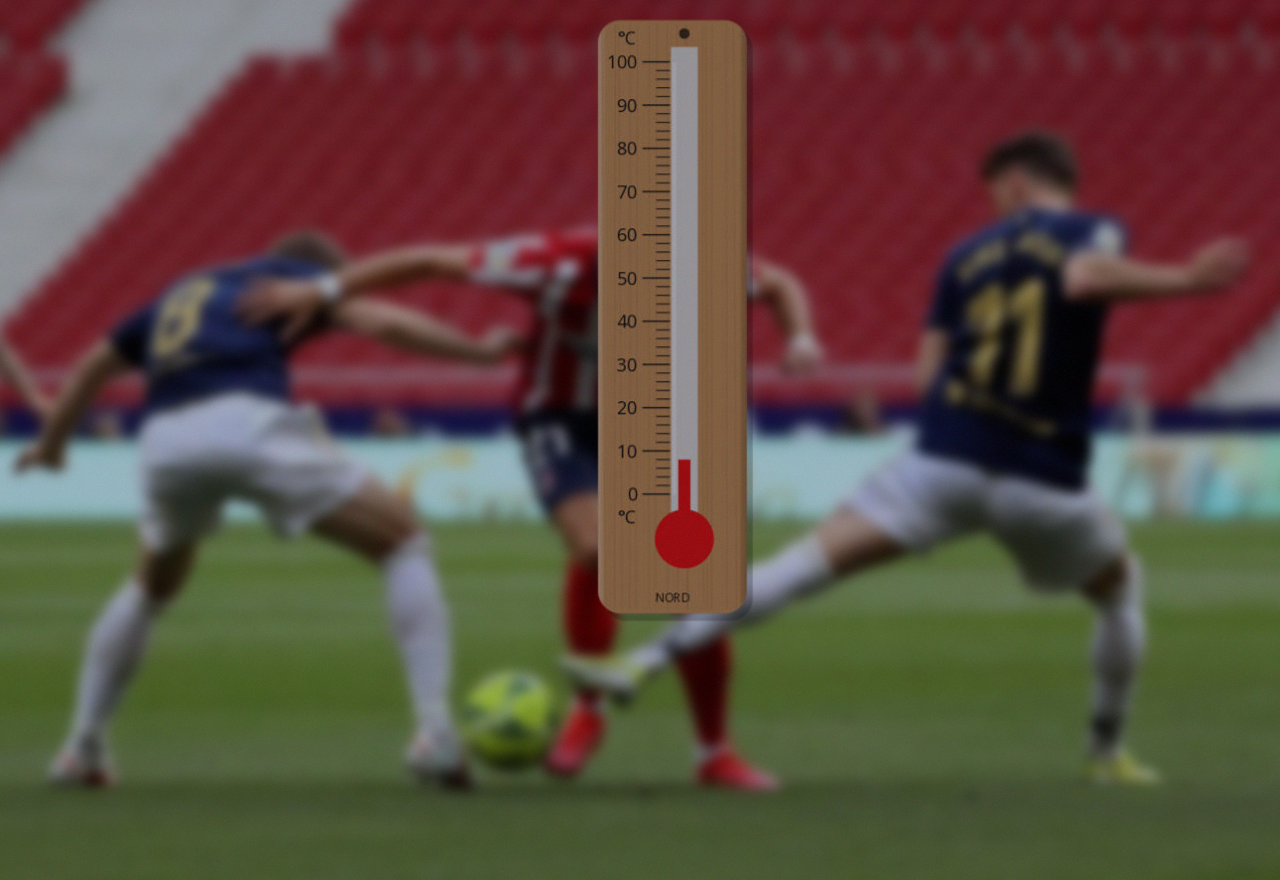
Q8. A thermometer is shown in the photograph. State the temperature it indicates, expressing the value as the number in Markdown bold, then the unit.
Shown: **8** °C
